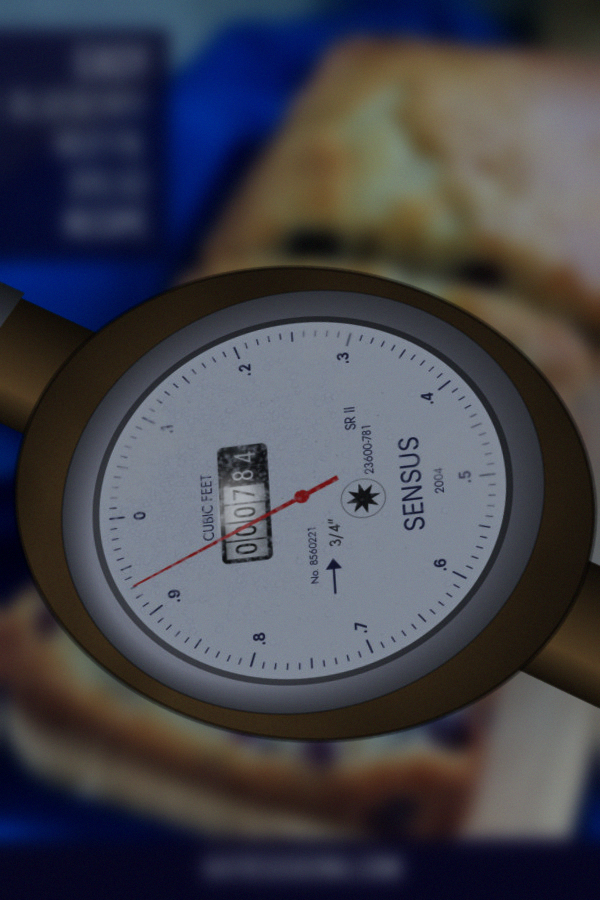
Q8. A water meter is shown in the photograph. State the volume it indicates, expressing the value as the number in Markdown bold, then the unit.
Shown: **783.93** ft³
